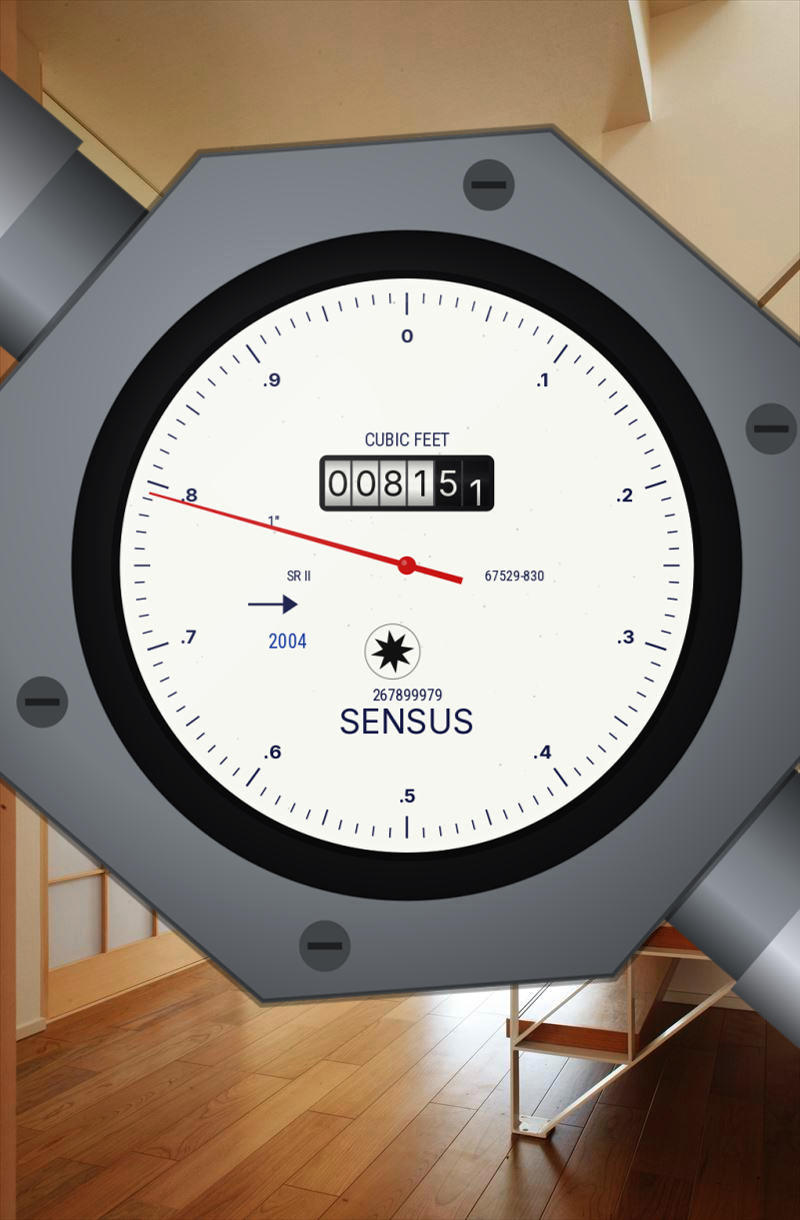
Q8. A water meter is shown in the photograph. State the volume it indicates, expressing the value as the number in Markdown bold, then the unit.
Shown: **8150.79** ft³
